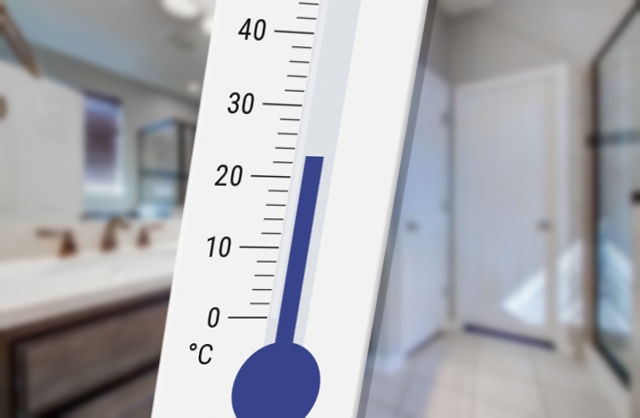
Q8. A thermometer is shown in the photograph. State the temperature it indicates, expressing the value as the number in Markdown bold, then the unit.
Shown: **23** °C
